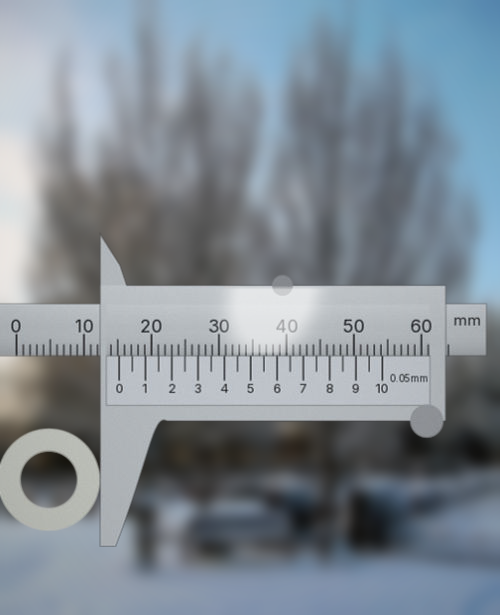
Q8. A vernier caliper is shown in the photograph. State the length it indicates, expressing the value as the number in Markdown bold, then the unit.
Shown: **15.2** mm
